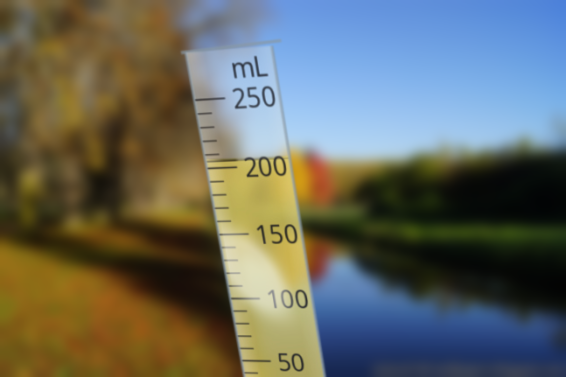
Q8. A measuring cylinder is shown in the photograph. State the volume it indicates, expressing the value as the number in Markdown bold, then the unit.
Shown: **205** mL
